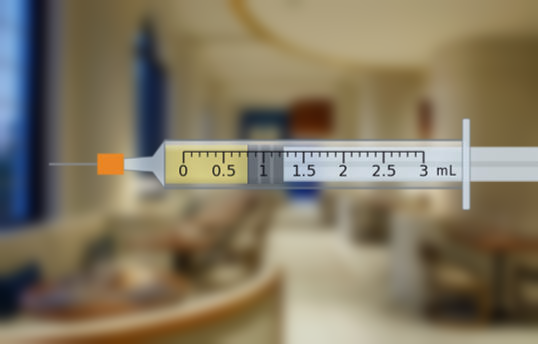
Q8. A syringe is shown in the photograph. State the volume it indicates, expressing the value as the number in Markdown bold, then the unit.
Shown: **0.8** mL
